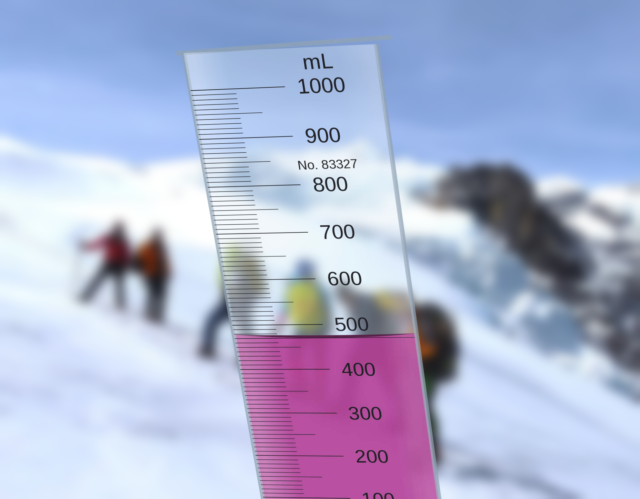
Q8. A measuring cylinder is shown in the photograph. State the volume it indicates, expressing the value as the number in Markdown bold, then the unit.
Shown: **470** mL
